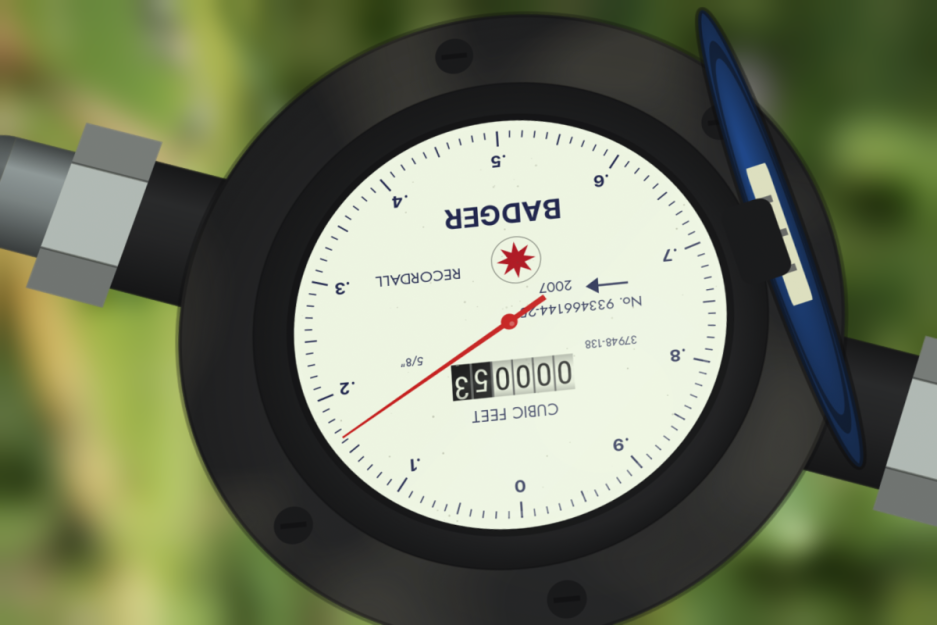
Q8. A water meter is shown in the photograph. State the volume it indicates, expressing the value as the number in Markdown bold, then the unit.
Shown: **53.16** ft³
